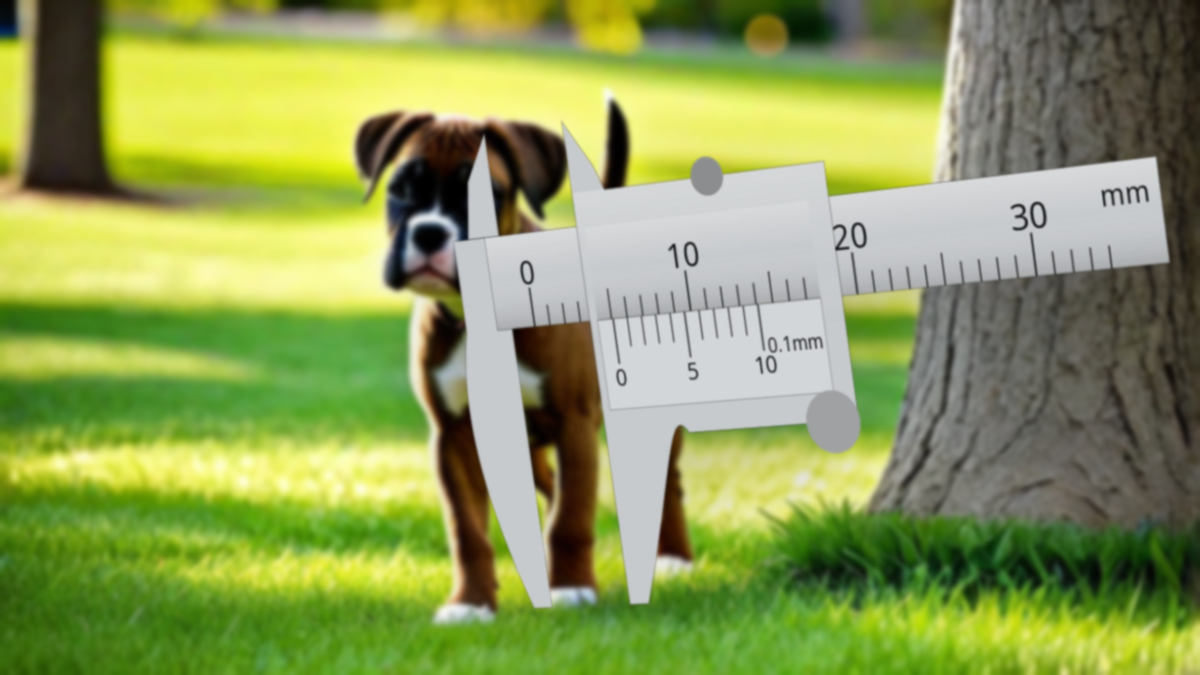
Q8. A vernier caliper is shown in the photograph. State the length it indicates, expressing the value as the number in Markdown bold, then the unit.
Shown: **5.1** mm
